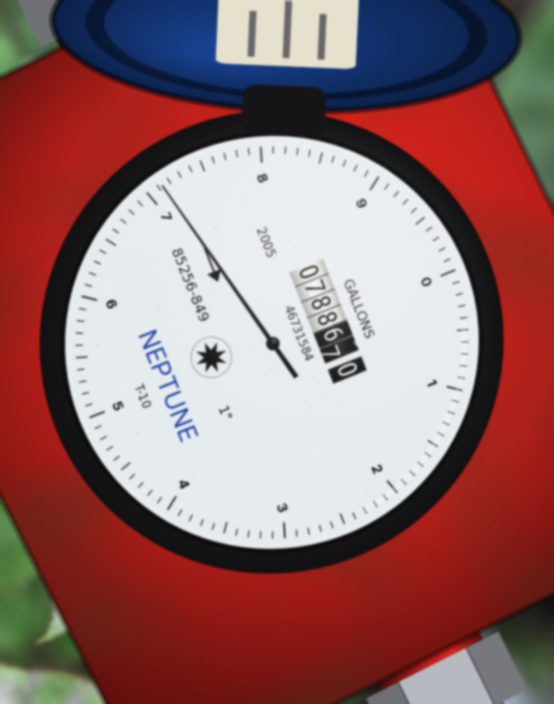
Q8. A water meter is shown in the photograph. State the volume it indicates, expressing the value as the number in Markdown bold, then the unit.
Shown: **788667.1** gal
